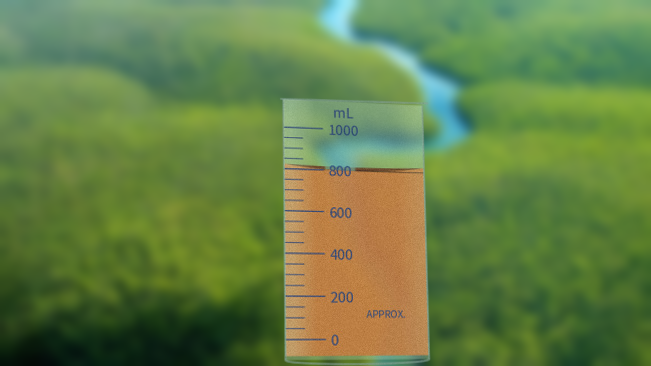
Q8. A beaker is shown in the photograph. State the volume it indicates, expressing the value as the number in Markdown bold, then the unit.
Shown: **800** mL
